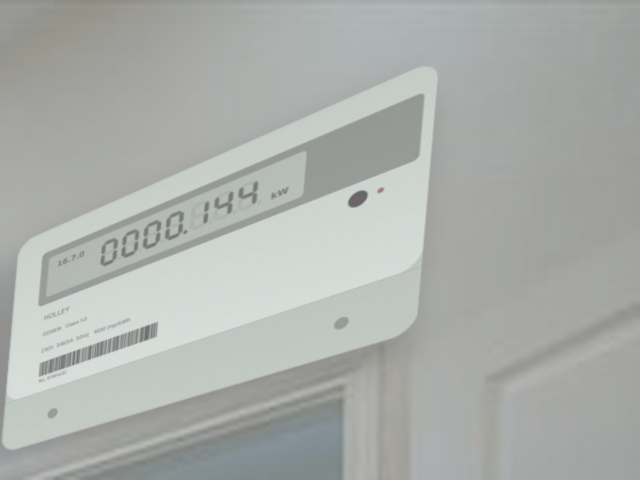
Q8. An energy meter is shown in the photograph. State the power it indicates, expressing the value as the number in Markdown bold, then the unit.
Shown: **0.144** kW
